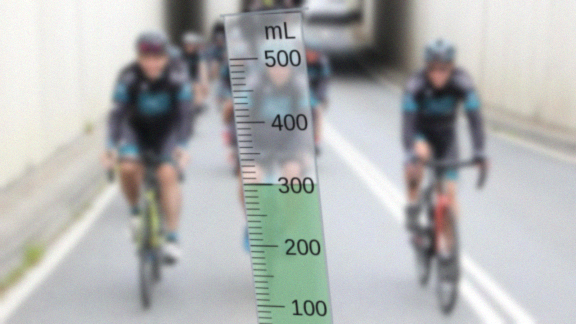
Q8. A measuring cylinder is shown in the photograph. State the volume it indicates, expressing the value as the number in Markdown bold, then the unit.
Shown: **300** mL
